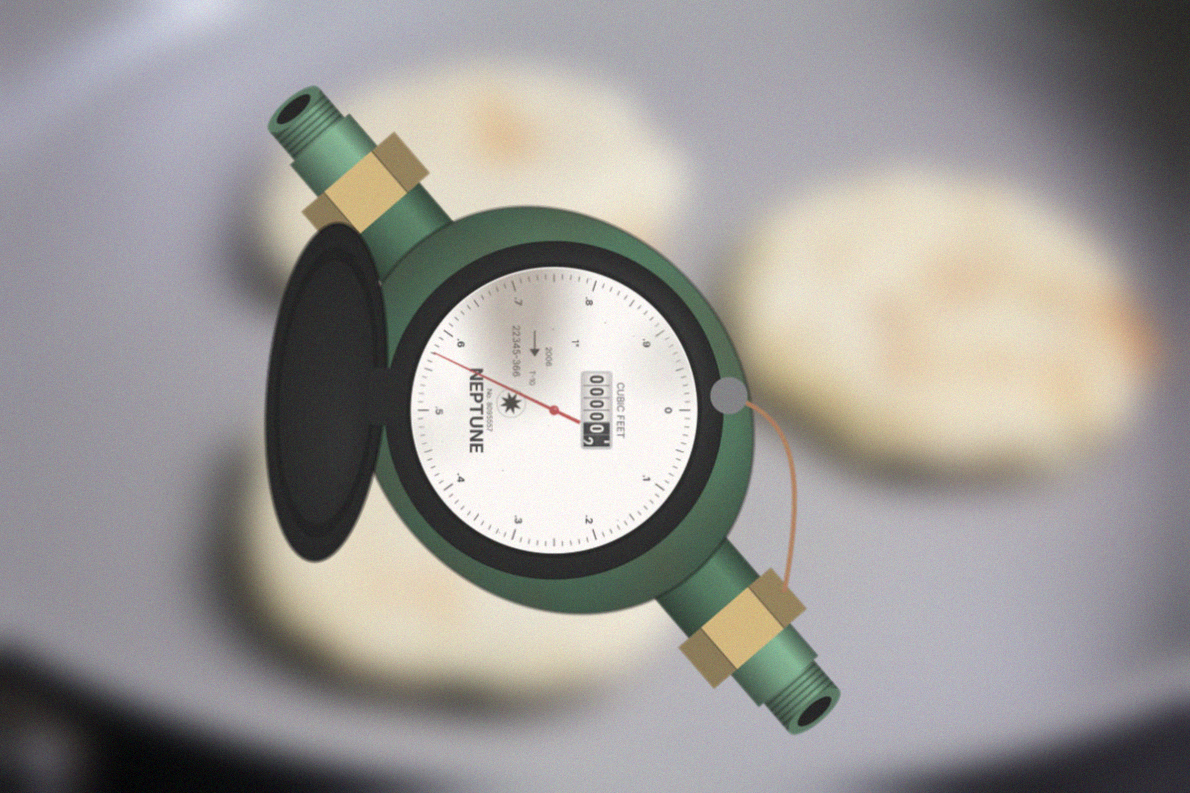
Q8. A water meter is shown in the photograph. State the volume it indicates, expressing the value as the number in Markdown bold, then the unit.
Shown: **1.57** ft³
